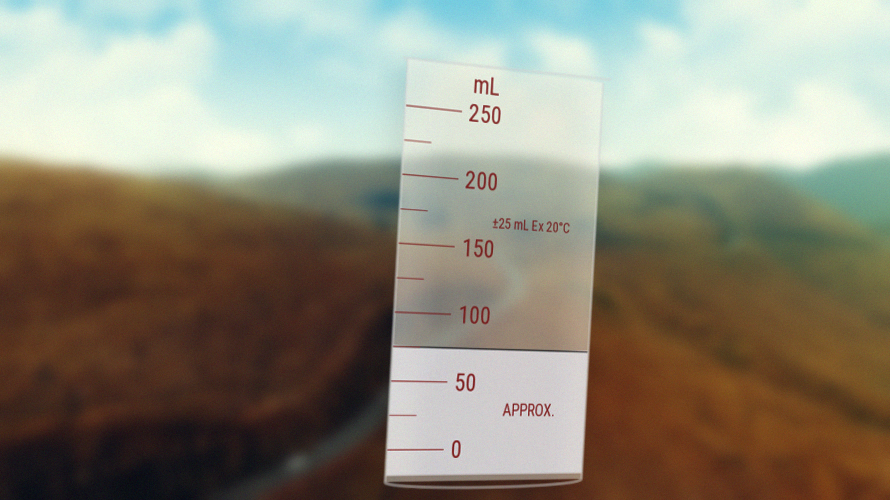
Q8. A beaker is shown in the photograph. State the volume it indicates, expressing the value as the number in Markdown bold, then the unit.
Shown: **75** mL
